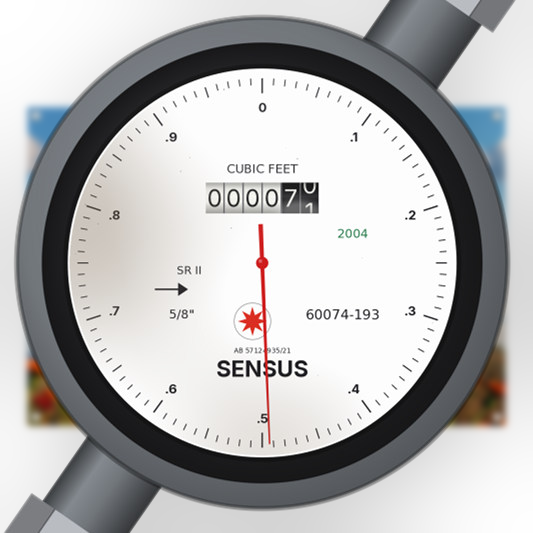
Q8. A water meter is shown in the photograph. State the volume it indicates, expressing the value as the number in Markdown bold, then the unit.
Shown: **70.49** ft³
